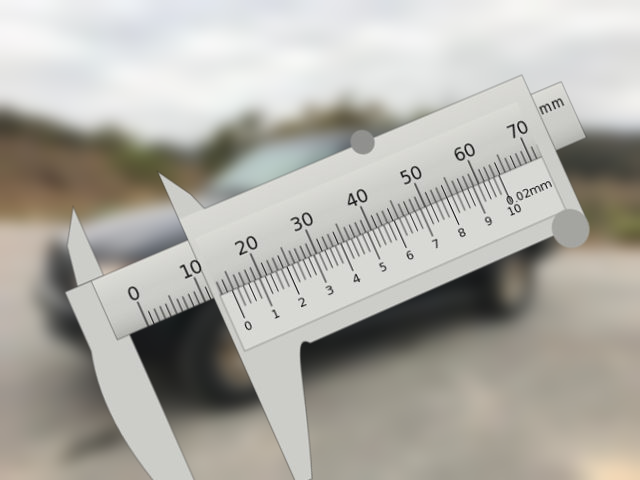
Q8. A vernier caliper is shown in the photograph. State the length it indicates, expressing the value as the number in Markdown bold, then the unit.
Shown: **14.8** mm
